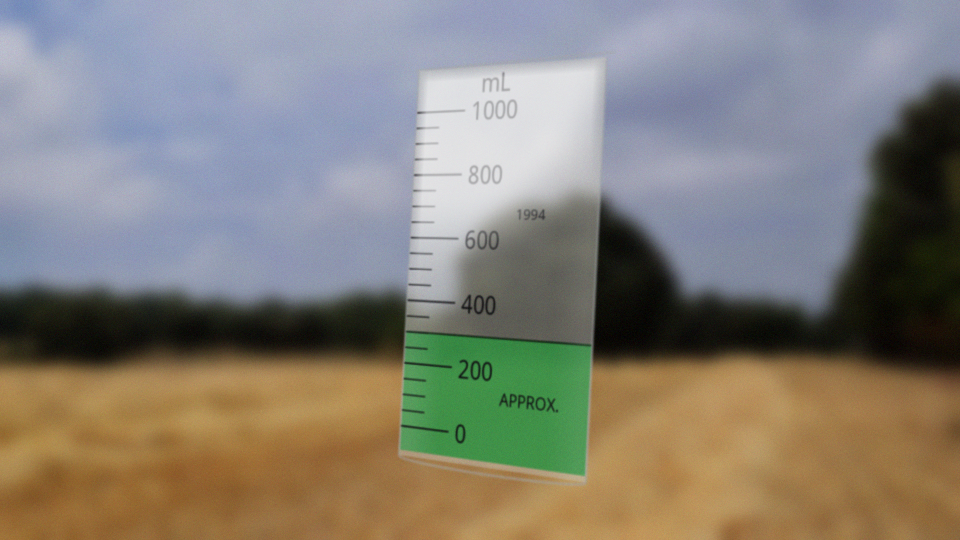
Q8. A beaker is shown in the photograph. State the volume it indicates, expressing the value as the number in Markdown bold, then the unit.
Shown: **300** mL
